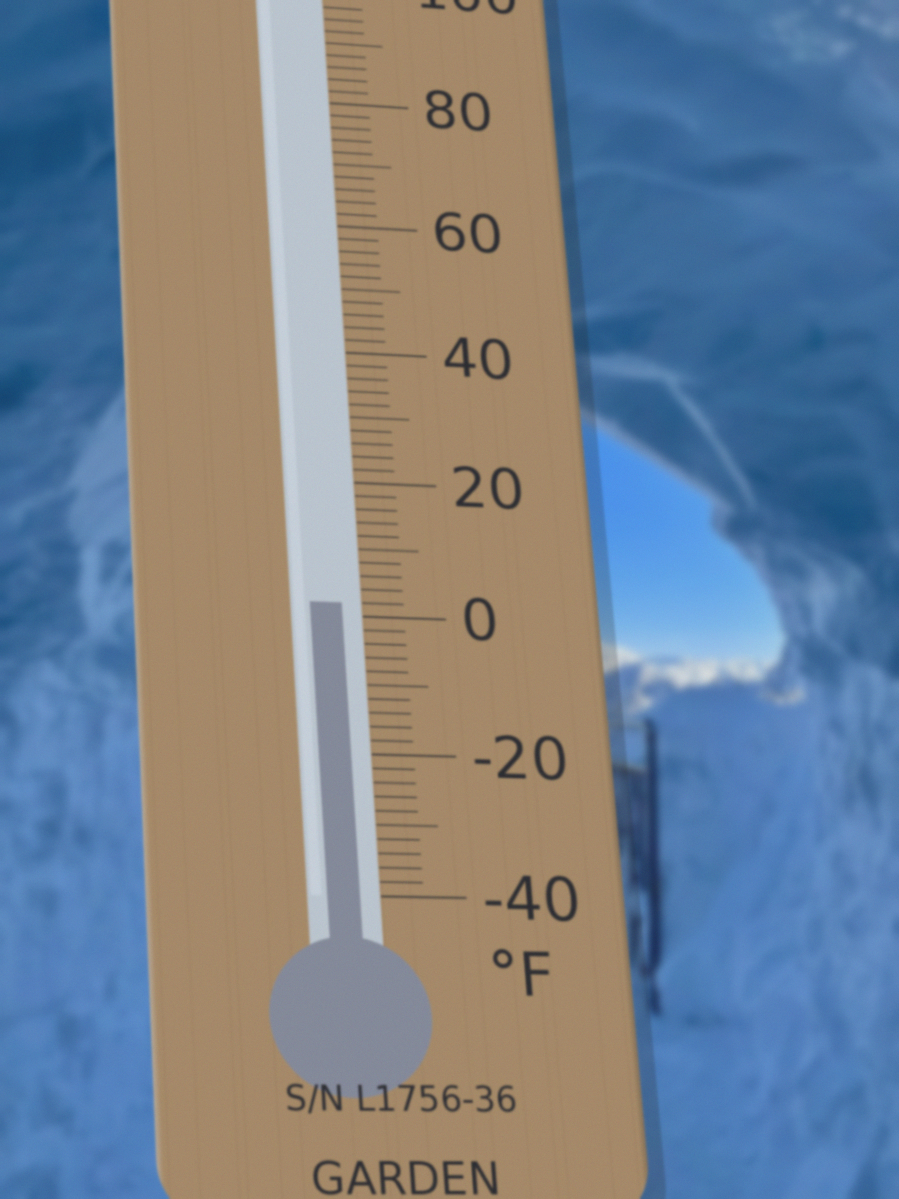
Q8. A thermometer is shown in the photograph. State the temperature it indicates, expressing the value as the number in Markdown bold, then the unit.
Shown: **2** °F
